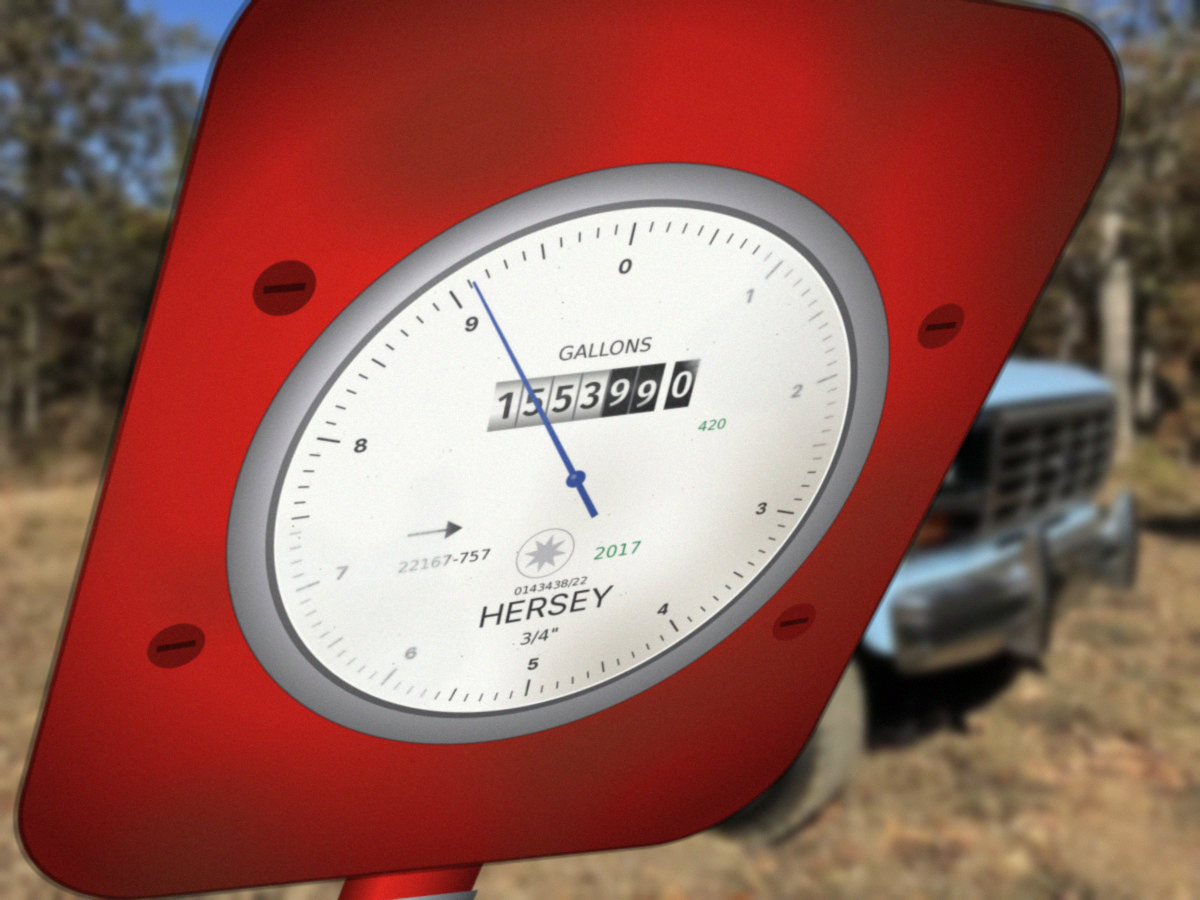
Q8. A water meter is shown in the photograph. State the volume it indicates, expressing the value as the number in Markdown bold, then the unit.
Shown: **1553989.1** gal
